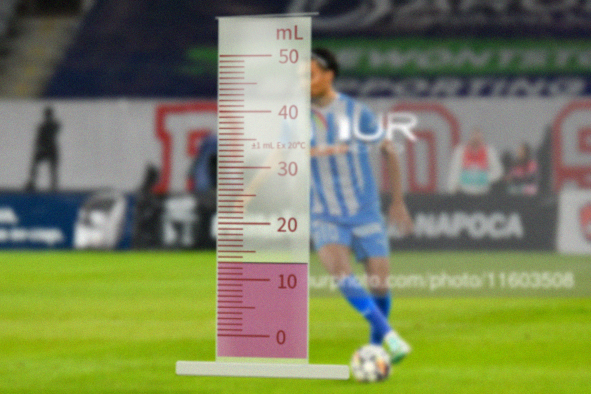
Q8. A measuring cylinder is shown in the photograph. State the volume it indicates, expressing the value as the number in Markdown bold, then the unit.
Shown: **13** mL
